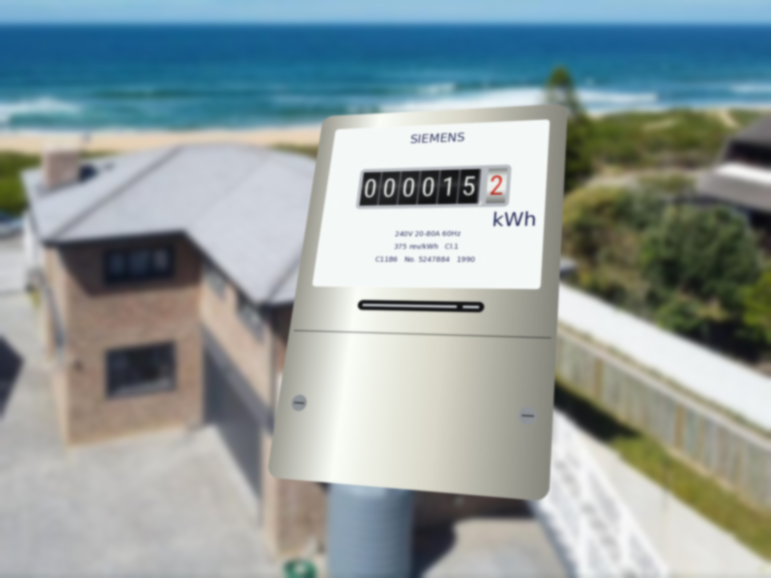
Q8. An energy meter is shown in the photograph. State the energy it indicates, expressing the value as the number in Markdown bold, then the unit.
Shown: **15.2** kWh
